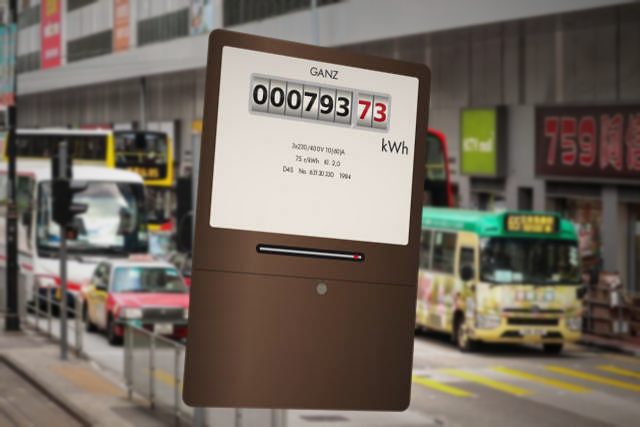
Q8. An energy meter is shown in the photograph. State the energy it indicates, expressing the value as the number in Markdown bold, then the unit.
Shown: **793.73** kWh
